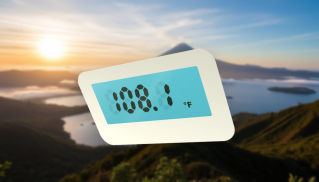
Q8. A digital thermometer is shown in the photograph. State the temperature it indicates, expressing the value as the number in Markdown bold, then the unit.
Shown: **108.1** °F
